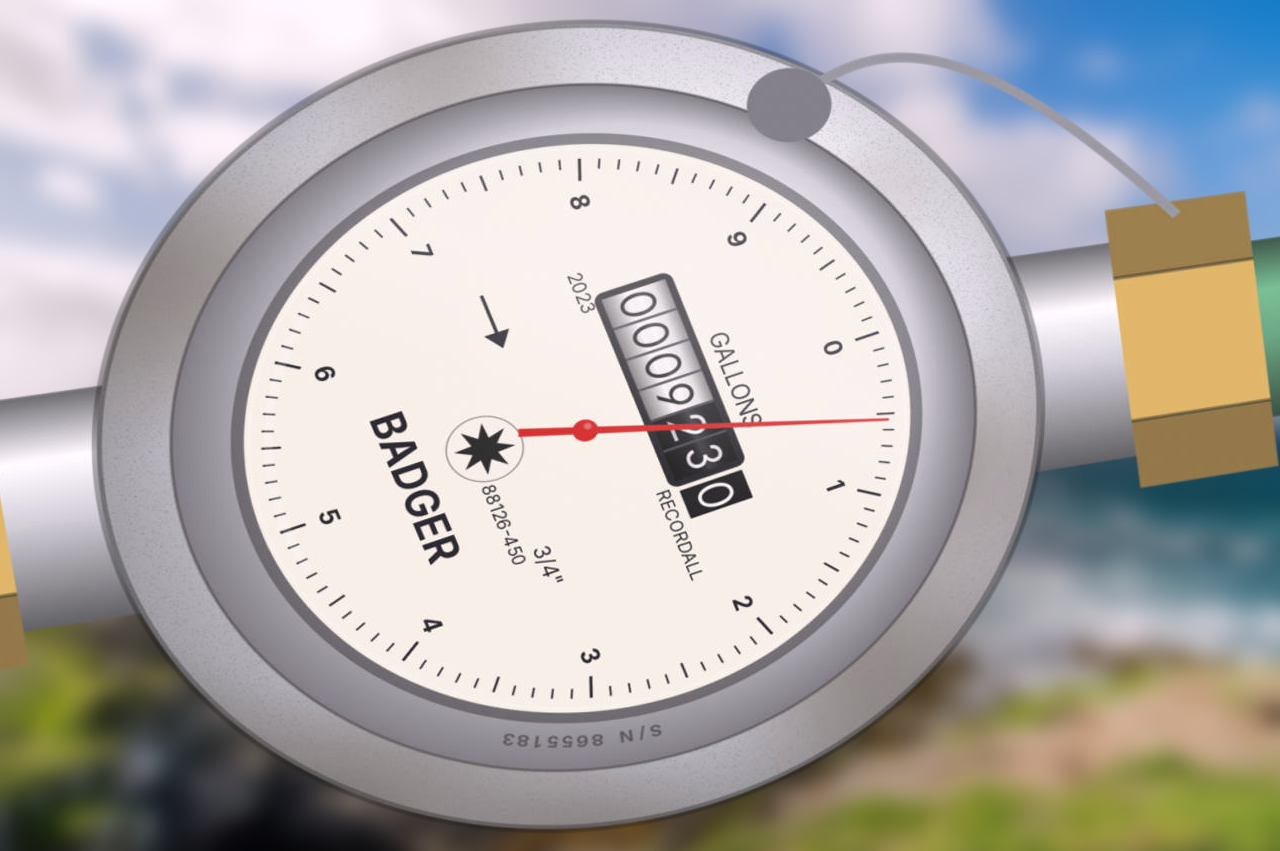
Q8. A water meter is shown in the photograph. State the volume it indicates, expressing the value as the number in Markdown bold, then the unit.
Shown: **9230.5** gal
